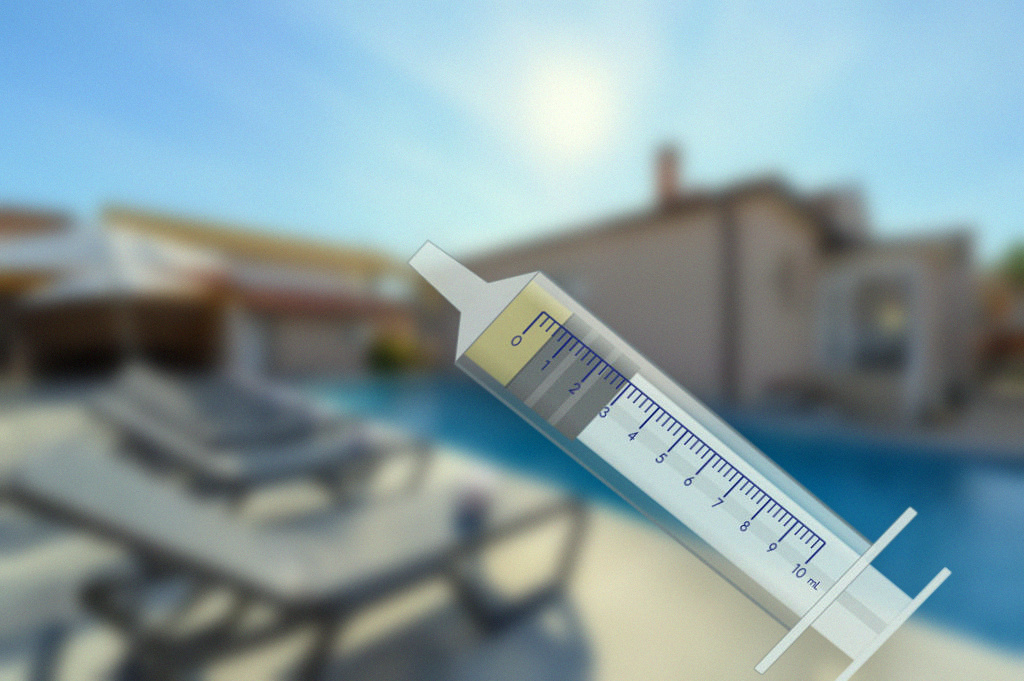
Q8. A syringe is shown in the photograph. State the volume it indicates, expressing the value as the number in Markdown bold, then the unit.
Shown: **0.6** mL
